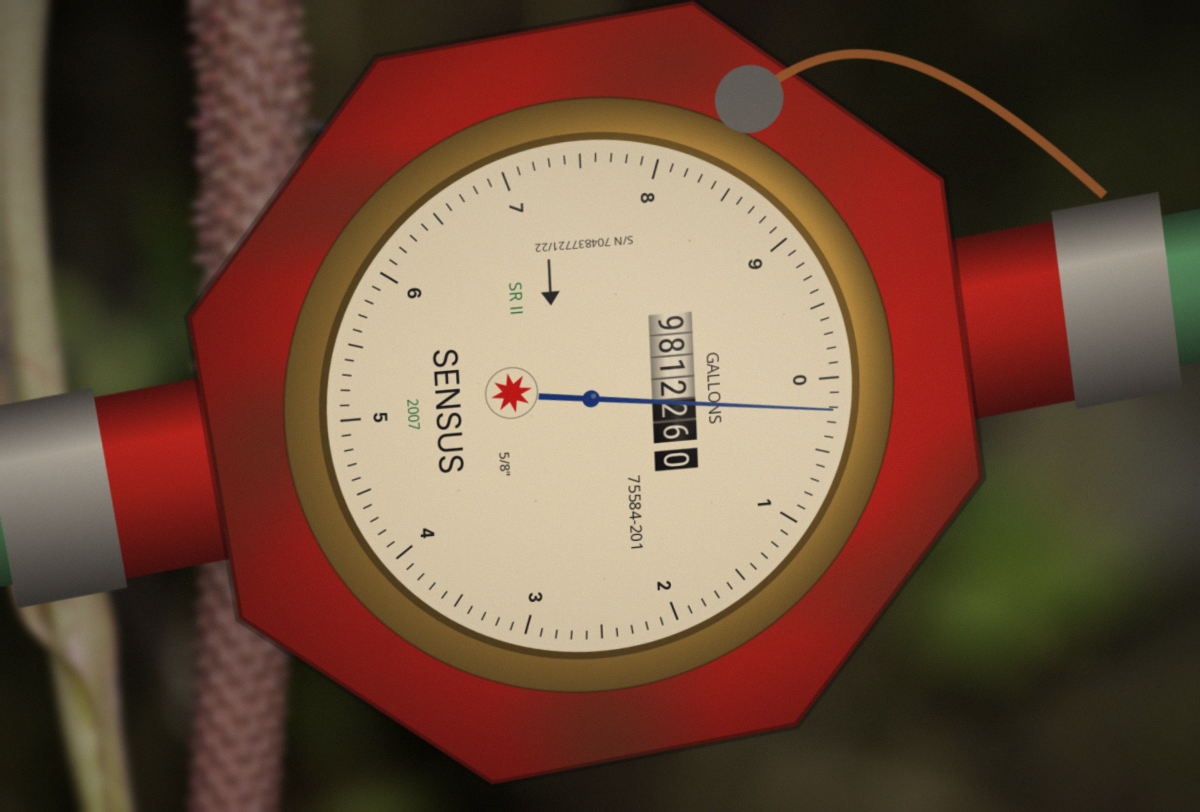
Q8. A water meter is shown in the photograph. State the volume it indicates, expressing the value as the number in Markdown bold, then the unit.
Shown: **9812260.2** gal
